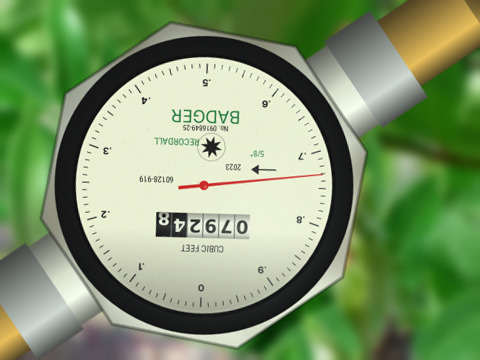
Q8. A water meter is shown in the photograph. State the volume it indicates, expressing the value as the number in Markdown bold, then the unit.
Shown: **79247.73** ft³
